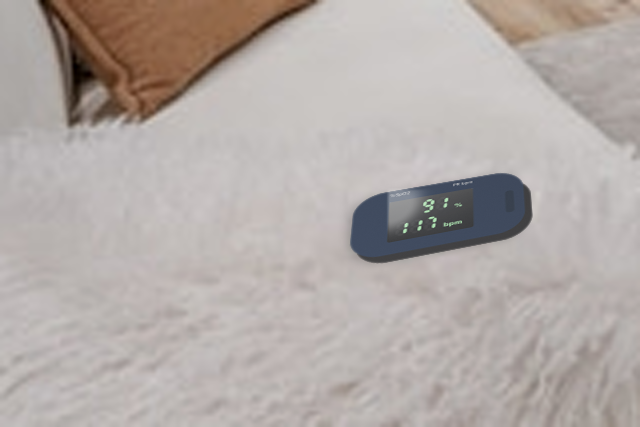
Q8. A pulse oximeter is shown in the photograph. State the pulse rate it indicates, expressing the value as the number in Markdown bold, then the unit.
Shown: **117** bpm
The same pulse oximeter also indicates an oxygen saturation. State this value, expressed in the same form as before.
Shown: **91** %
